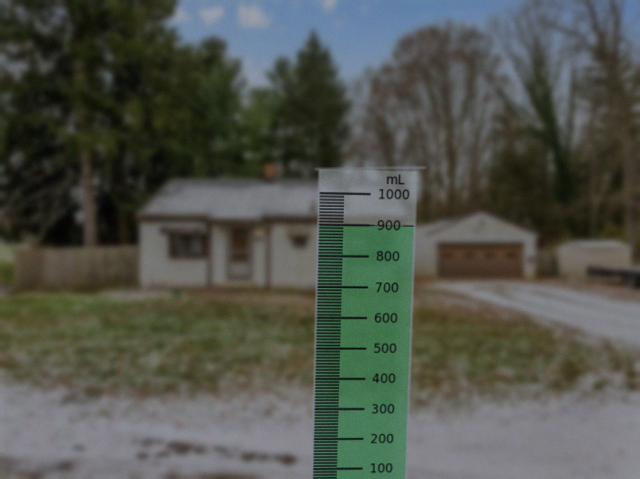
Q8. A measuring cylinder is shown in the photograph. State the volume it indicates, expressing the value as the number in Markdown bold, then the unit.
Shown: **900** mL
